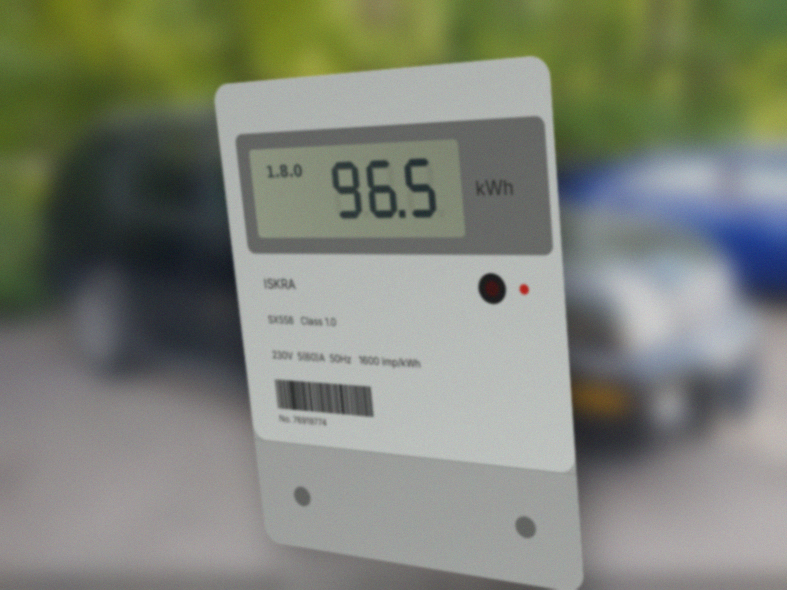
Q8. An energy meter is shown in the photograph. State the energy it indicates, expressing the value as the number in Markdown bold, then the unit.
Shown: **96.5** kWh
